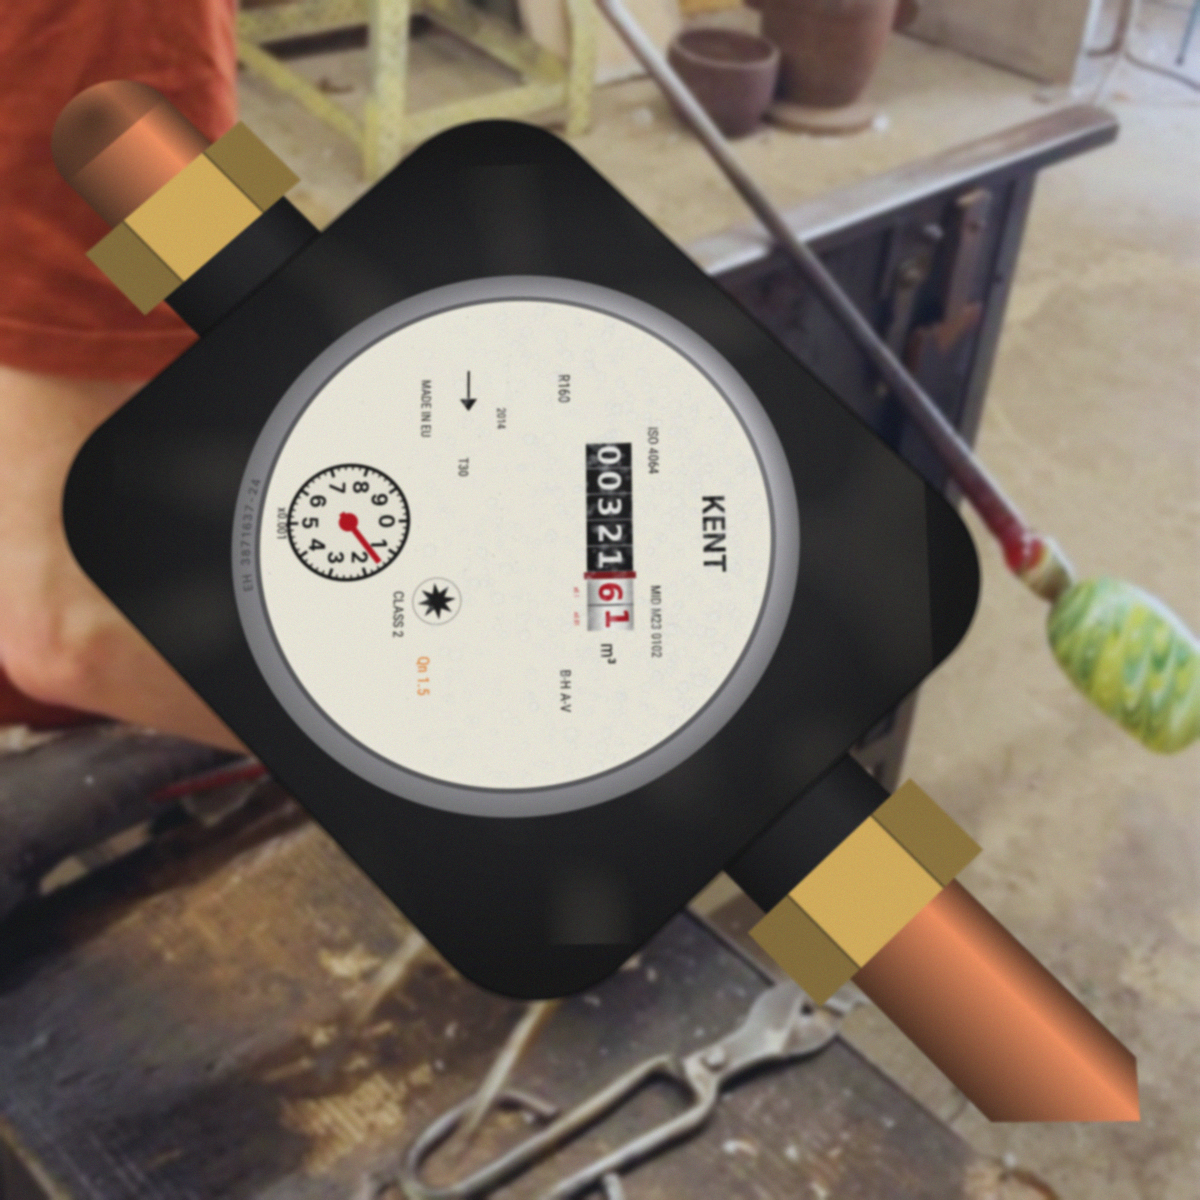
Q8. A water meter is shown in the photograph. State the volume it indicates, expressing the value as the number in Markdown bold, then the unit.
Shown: **321.611** m³
